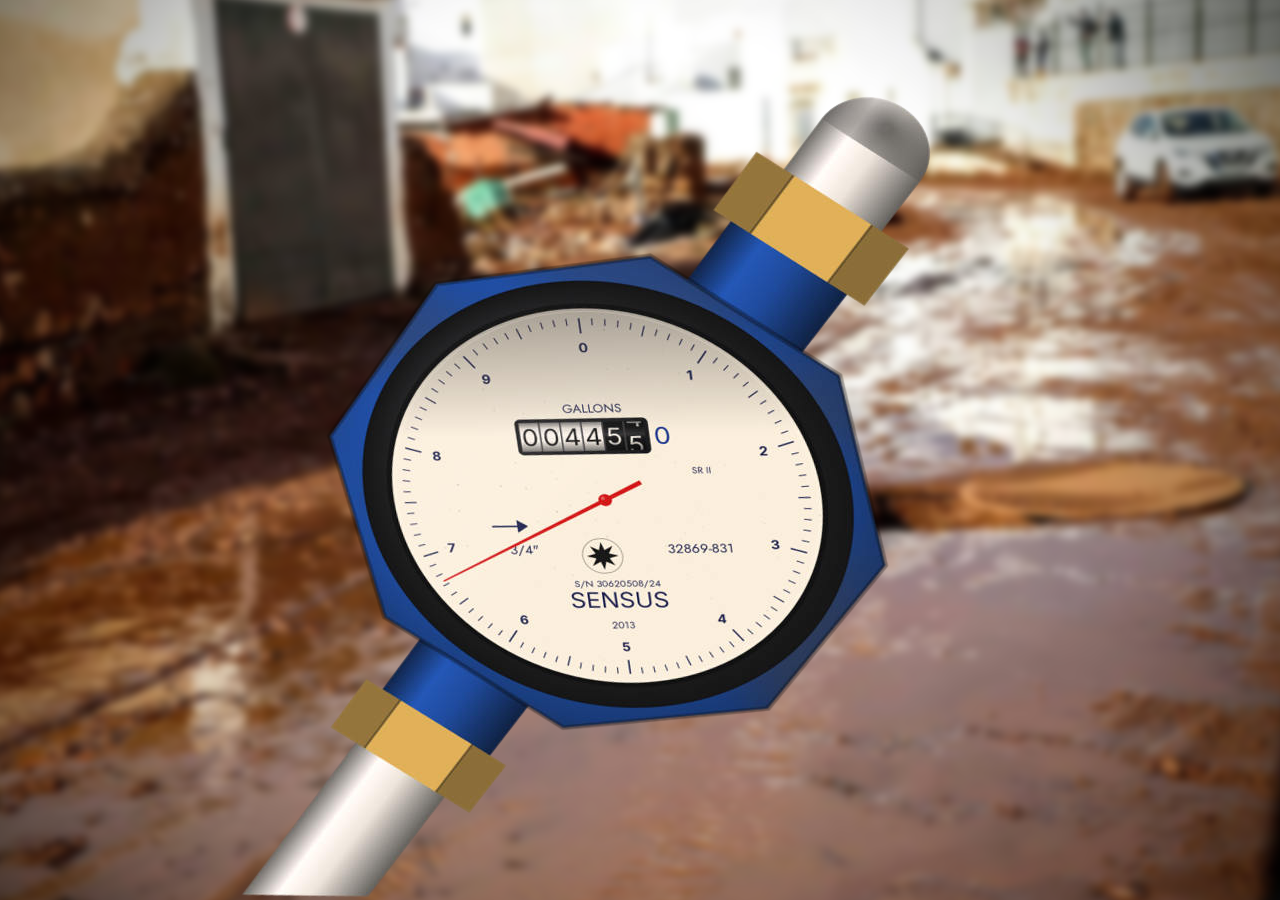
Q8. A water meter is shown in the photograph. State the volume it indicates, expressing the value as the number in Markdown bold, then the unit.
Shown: **44546.7** gal
